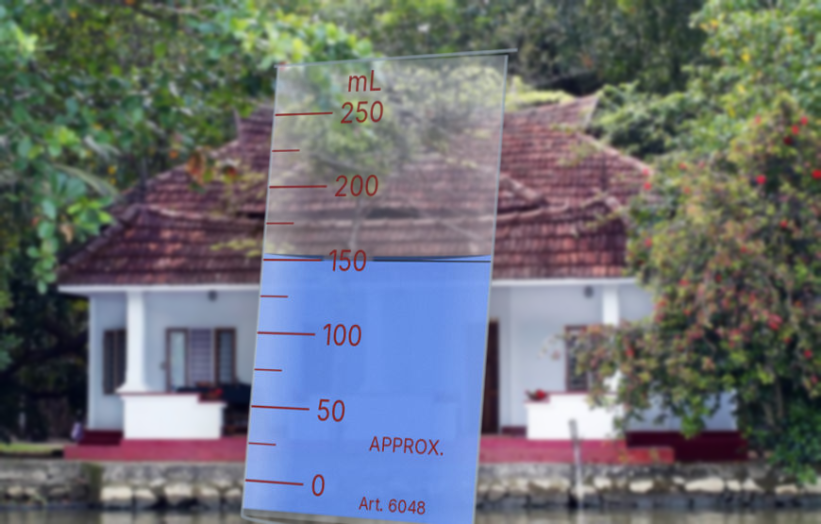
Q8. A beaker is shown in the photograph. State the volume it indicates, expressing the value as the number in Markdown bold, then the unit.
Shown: **150** mL
